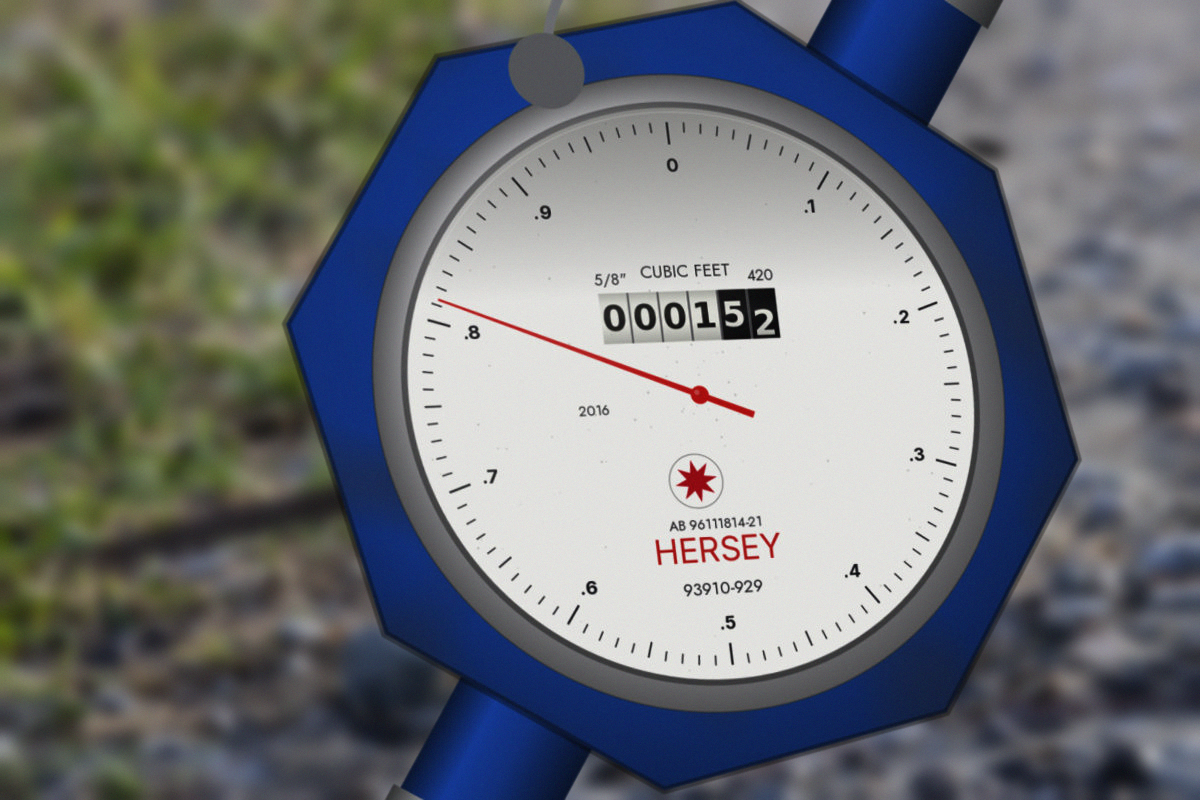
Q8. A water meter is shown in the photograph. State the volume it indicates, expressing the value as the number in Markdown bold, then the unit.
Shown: **151.81** ft³
